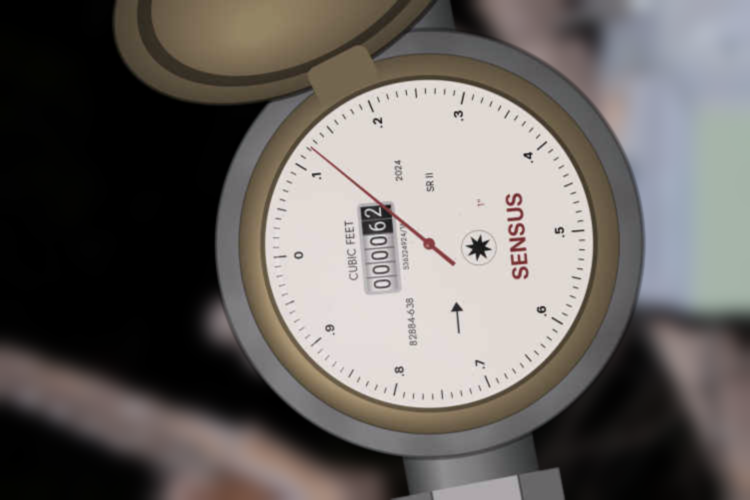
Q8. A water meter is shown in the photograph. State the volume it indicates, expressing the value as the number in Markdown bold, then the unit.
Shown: **62.12** ft³
